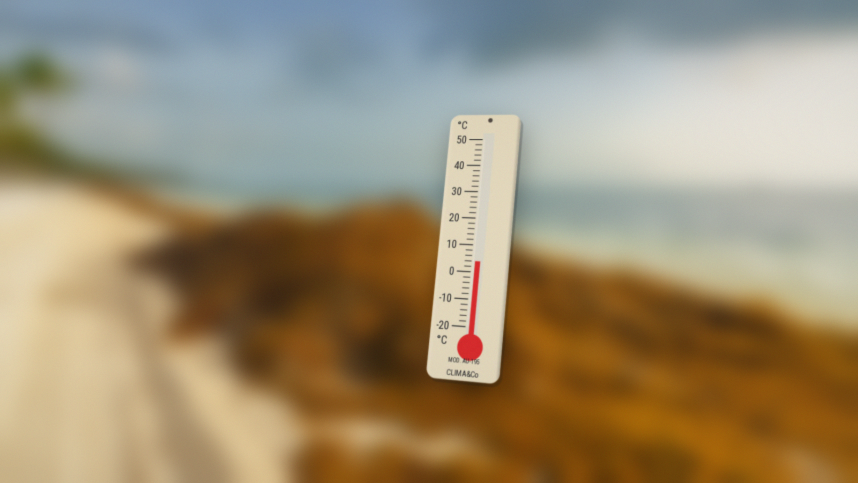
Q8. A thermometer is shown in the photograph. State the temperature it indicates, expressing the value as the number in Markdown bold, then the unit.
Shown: **4** °C
